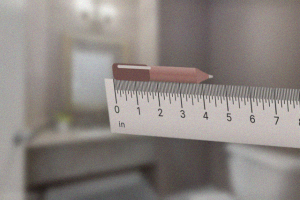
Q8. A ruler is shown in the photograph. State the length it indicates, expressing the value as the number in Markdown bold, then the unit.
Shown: **4.5** in
